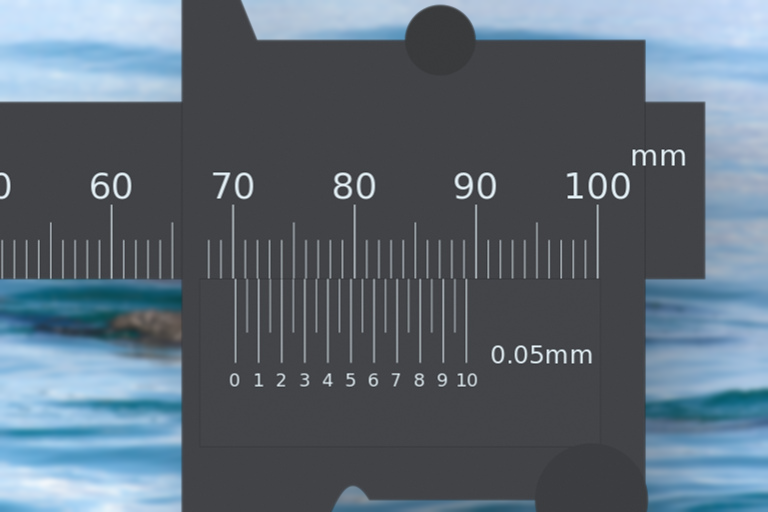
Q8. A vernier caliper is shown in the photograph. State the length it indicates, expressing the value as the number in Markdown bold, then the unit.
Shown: **70.2** mm
